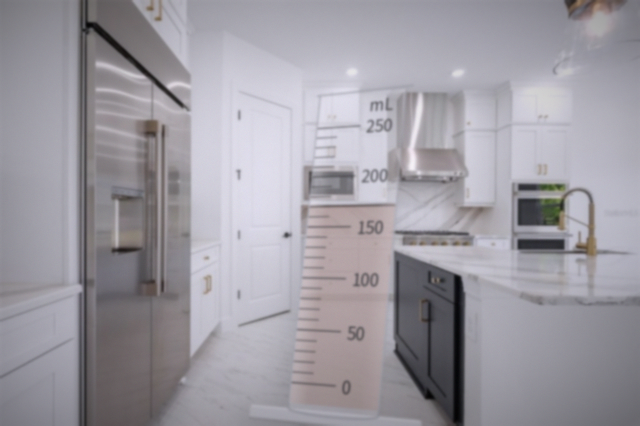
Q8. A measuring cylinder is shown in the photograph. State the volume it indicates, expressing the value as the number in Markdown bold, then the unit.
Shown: **170** mL
